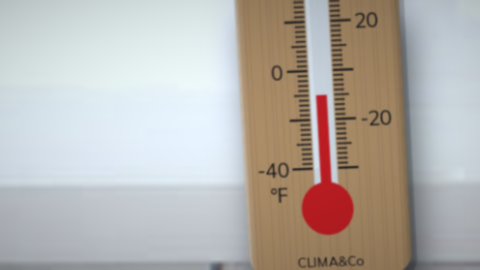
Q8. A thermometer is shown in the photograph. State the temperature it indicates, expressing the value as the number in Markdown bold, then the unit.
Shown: **-10** °F
